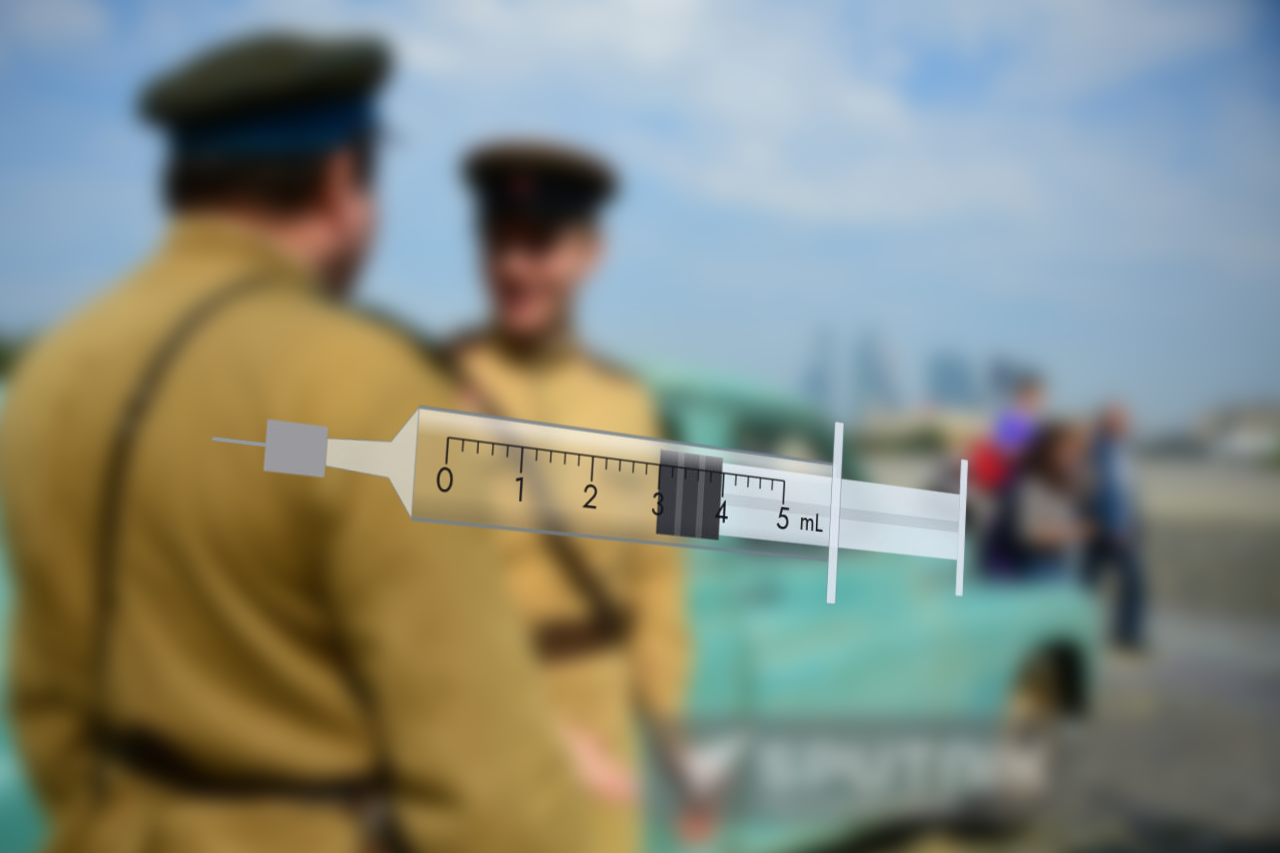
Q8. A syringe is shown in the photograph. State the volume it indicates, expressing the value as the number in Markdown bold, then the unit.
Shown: **3** mL
